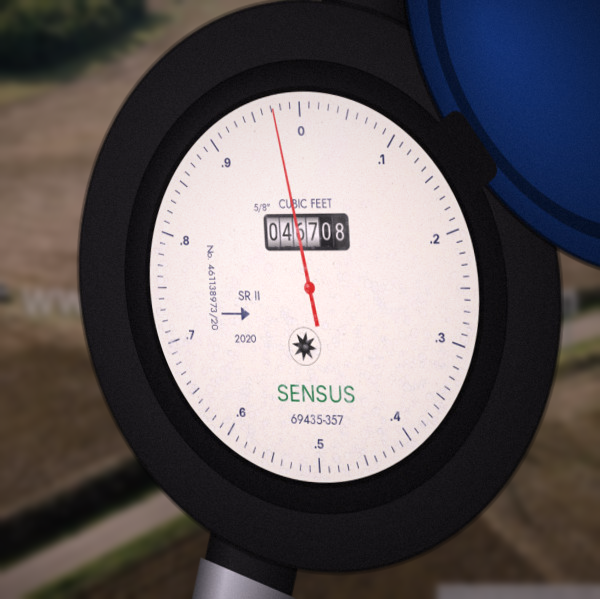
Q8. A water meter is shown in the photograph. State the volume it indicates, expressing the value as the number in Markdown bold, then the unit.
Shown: **46707.97** ft³
